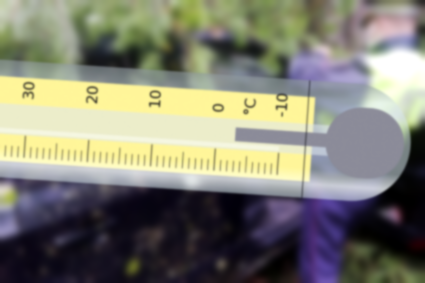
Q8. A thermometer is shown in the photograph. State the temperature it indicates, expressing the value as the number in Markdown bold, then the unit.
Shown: **-3** °C
